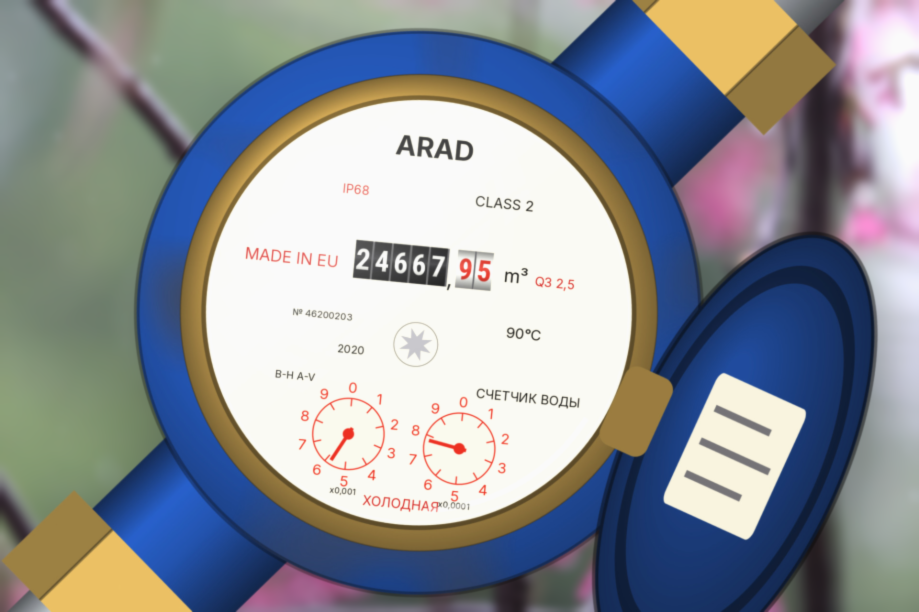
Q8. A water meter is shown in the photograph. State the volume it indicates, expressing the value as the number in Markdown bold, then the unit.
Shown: **24667.9557** m³
